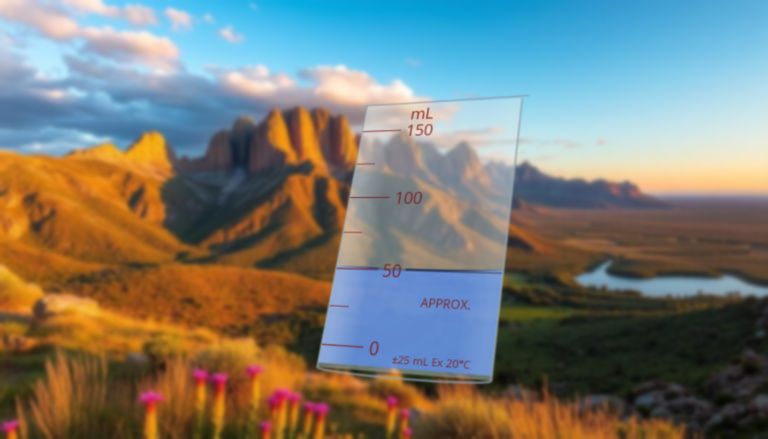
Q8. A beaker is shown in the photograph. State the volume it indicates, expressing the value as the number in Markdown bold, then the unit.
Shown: **50** mL
